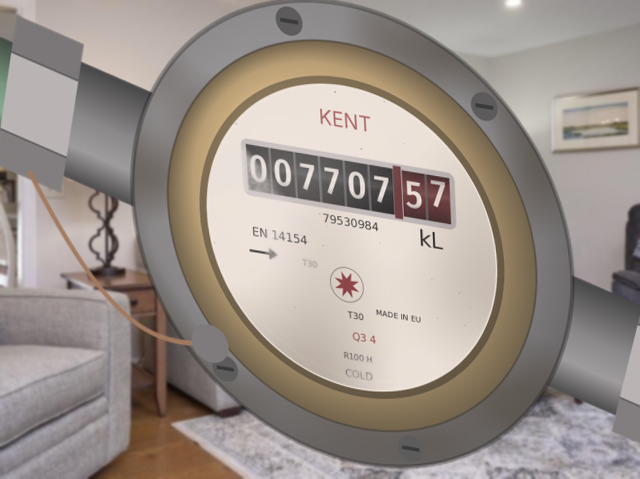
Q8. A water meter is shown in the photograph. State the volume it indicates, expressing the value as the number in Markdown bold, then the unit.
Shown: **7707.57** kL
